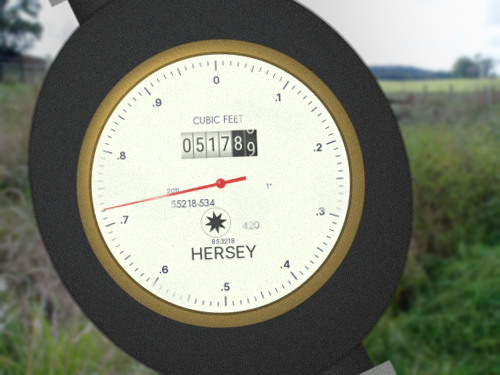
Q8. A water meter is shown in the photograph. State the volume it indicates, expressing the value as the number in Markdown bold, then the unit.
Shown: **51788.72** ft³
